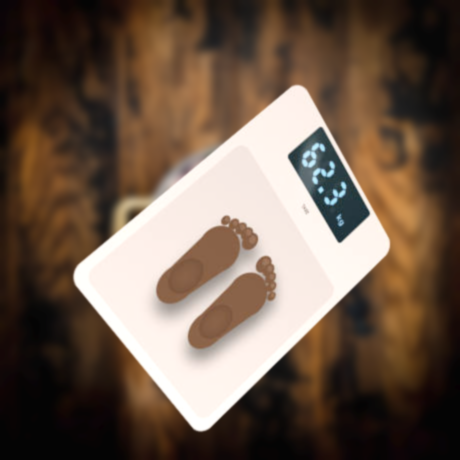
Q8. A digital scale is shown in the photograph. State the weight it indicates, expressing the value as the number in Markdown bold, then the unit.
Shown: **62.3** kg
